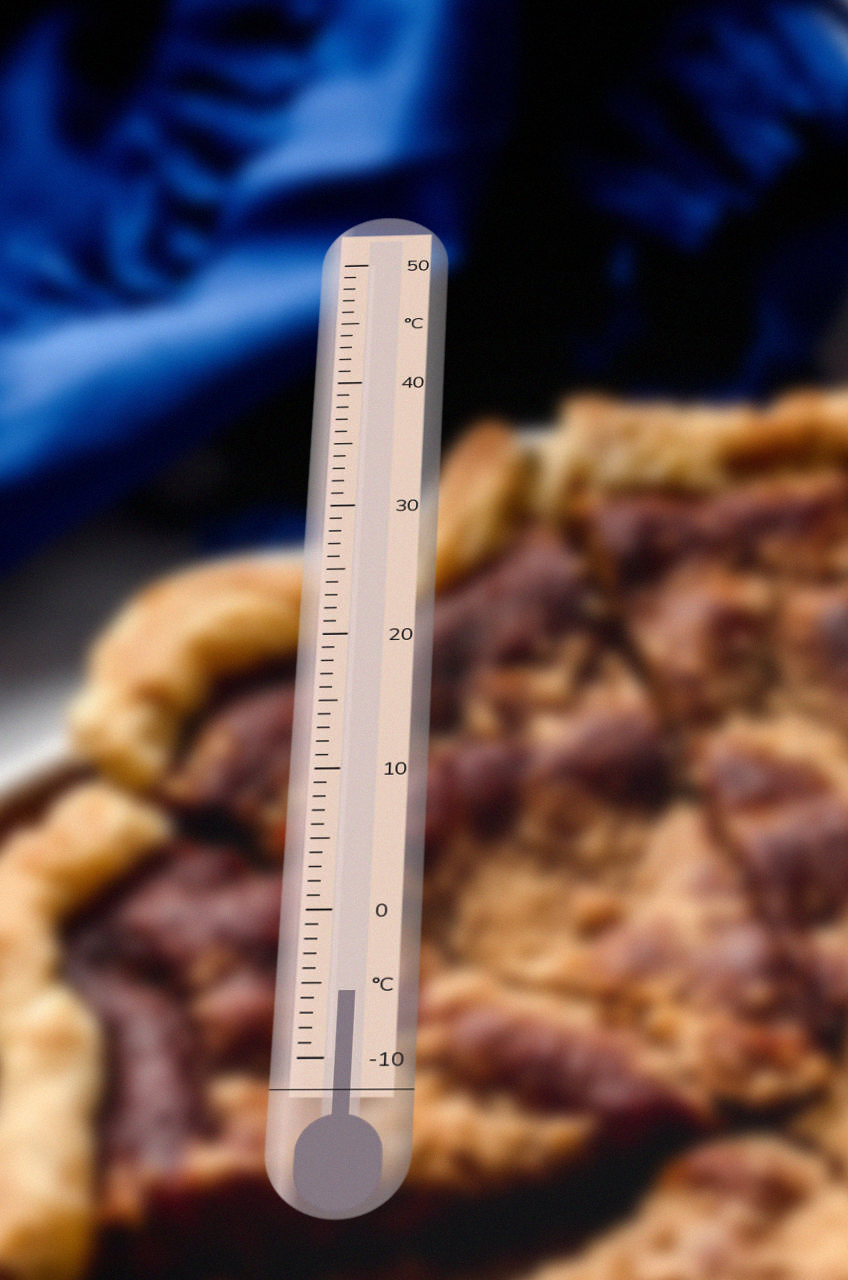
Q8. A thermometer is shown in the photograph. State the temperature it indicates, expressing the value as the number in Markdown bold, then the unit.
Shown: **-5.5** °C
